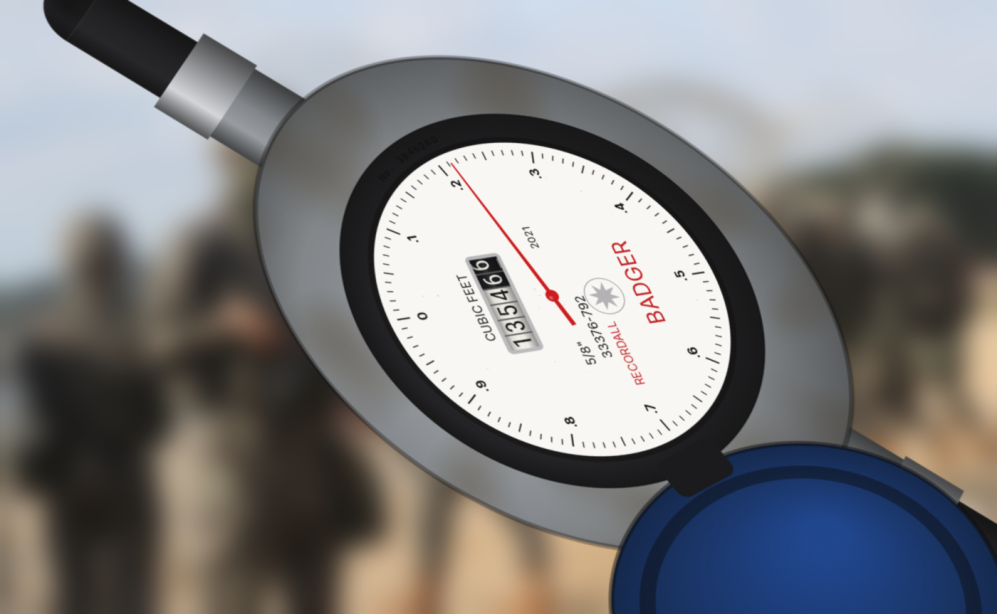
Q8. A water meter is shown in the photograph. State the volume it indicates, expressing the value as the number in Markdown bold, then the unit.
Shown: **135466.21** ft³
